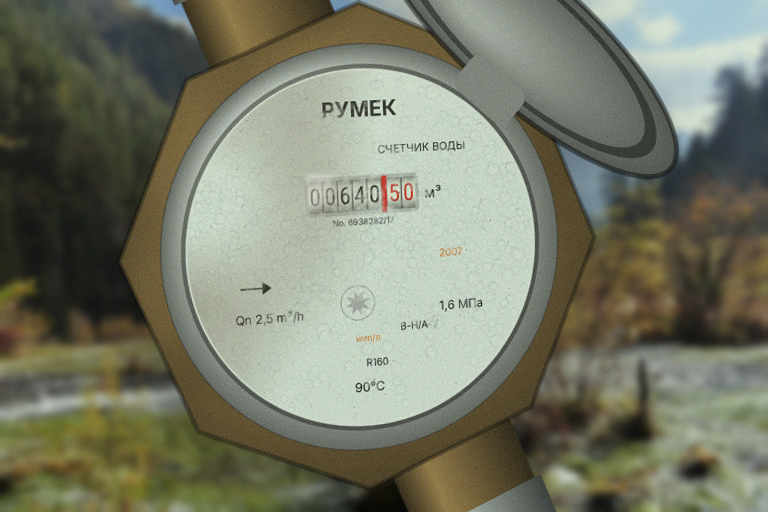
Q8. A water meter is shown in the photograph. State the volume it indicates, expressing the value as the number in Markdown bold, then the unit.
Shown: **640.50** m³
